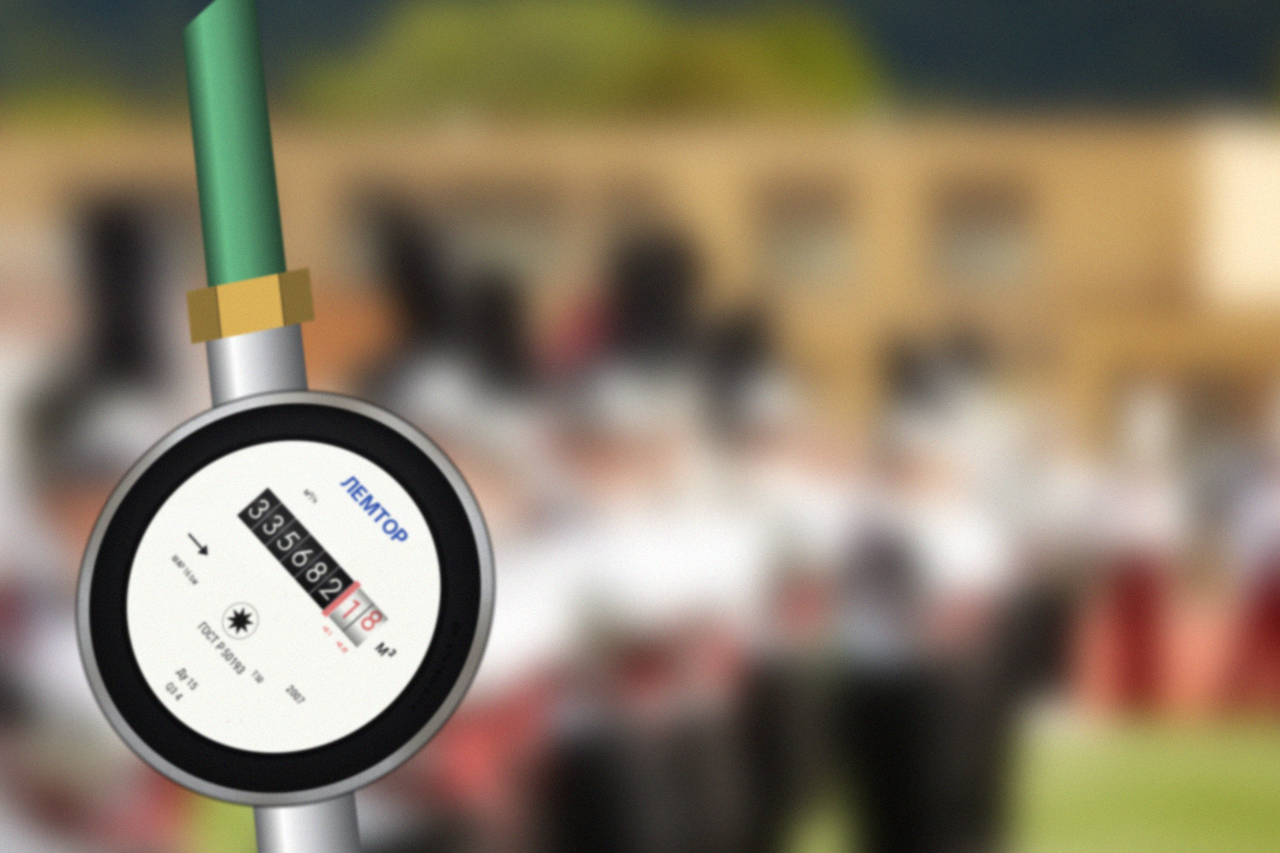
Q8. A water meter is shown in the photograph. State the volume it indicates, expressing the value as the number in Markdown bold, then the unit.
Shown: **335682.18** m³
